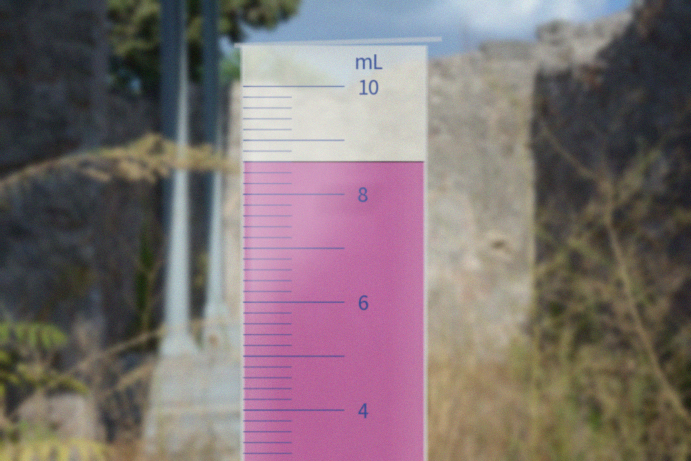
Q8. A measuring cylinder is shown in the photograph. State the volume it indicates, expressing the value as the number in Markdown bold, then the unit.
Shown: **8.6** mL
